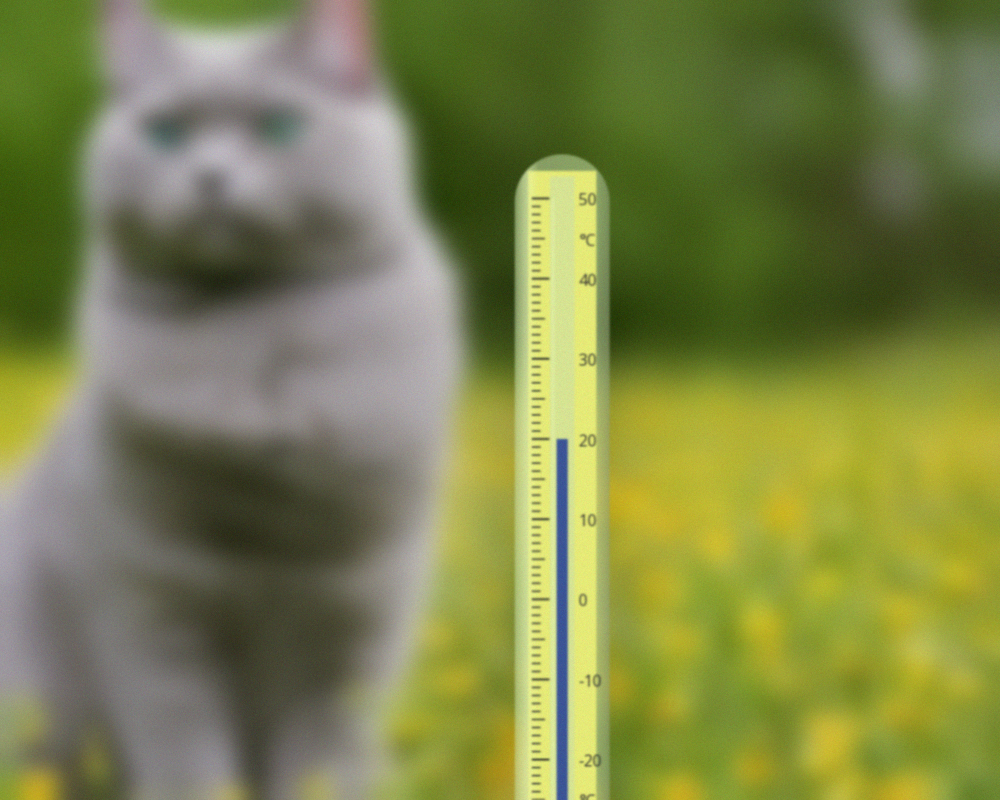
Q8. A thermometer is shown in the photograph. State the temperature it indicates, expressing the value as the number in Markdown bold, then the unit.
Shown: **20** °C
